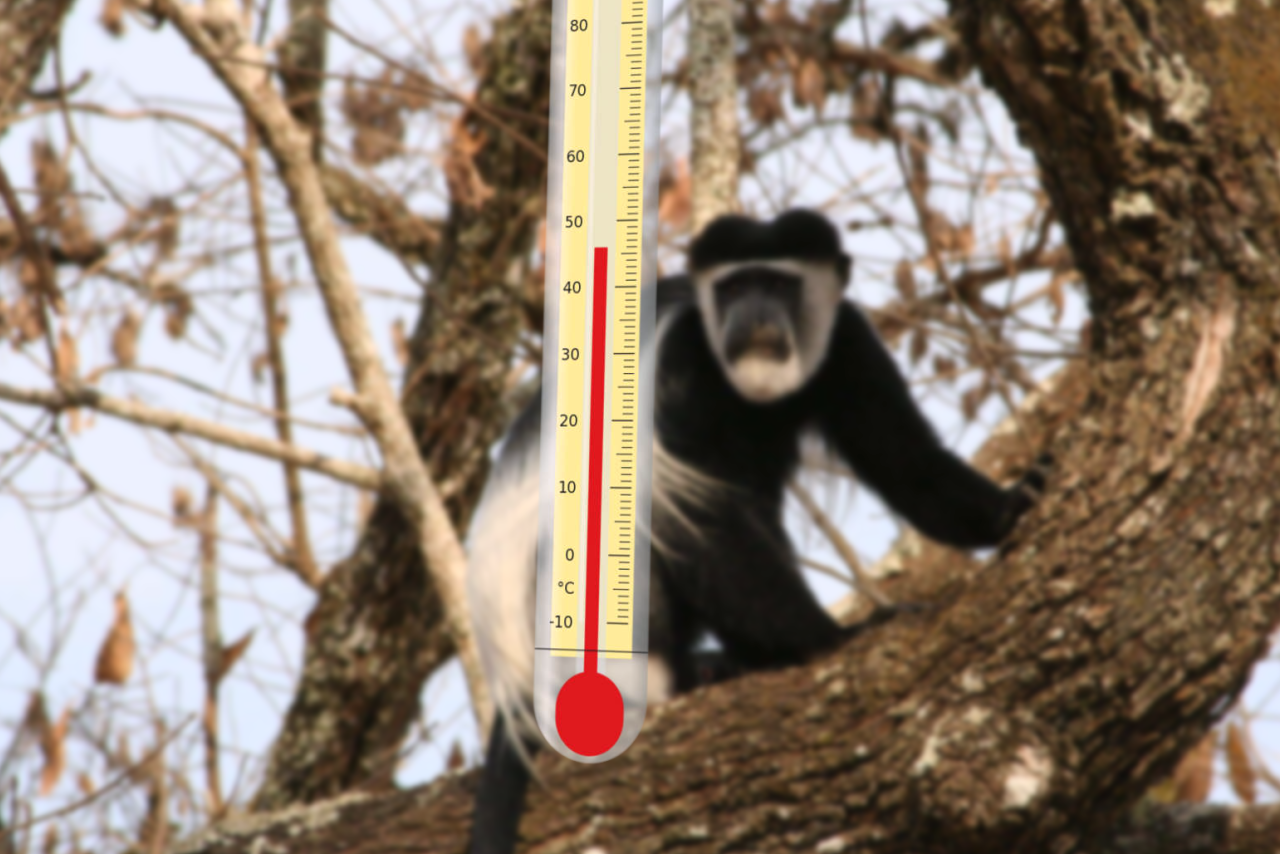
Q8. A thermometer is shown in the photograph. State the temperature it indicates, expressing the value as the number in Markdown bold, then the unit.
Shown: **46** °C
